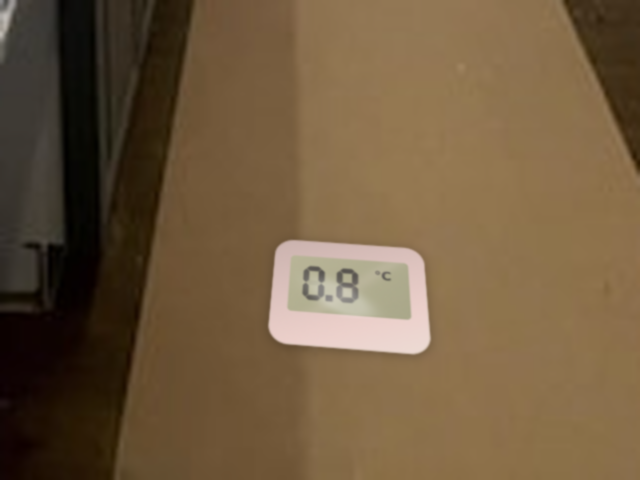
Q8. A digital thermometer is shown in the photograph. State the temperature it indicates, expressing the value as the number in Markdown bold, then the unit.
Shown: **0.8** °C
